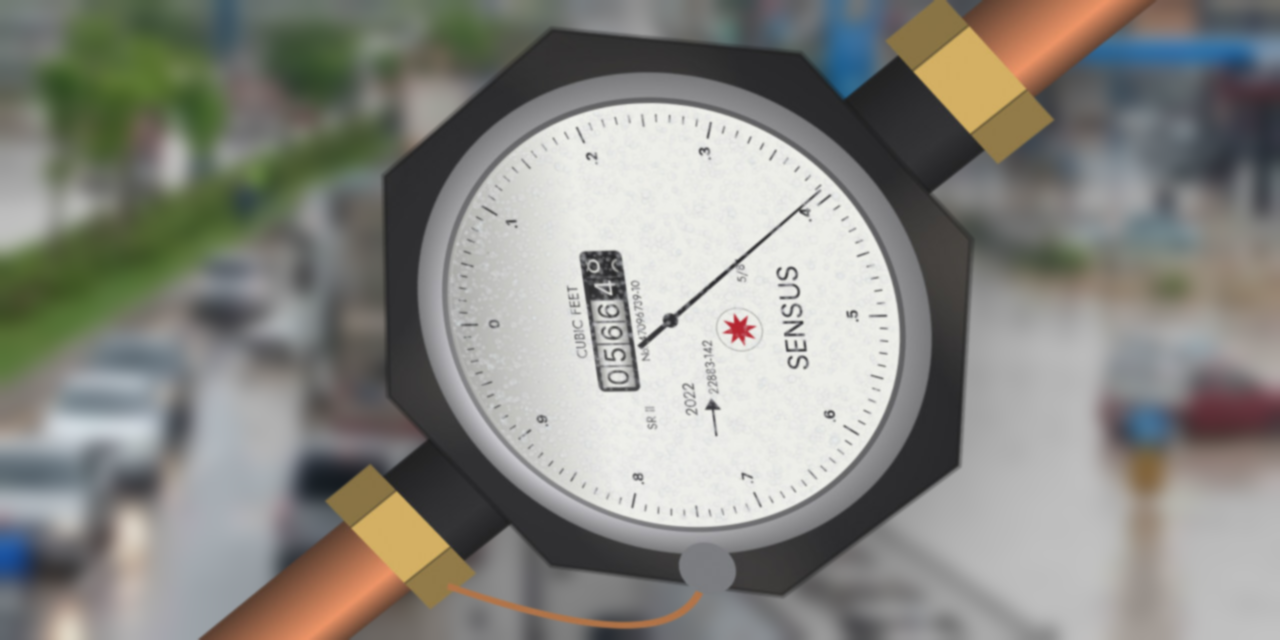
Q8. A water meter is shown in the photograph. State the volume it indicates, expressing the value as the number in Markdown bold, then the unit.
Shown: **56648.39** ft³
